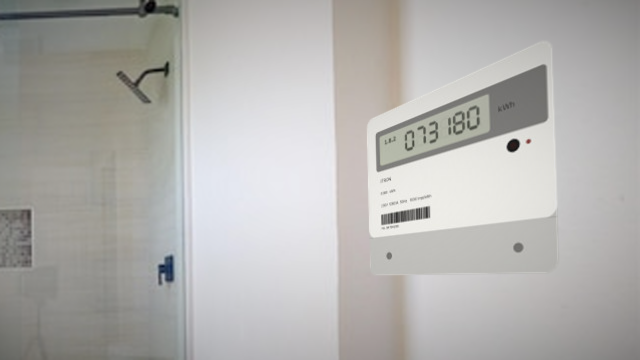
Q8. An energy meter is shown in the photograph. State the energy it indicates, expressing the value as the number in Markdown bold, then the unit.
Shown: **73180** kWh
